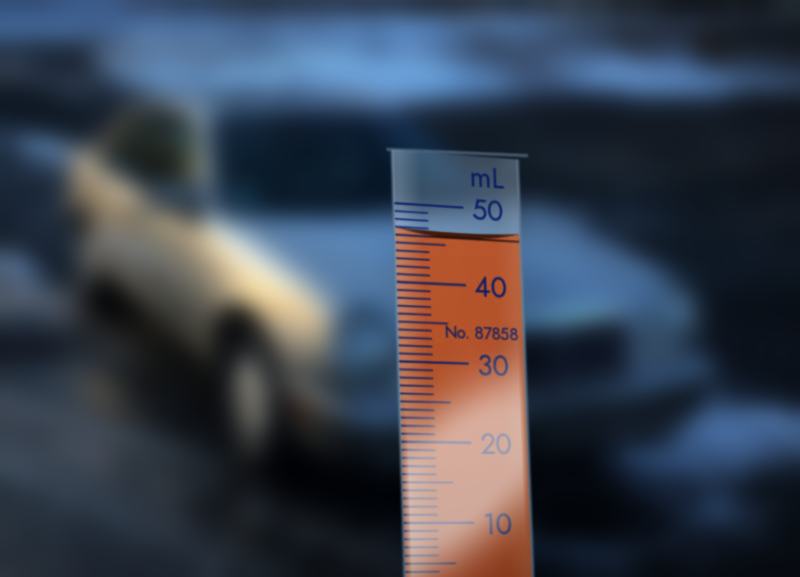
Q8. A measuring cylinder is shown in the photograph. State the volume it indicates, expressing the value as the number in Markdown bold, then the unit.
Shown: **46** mL
